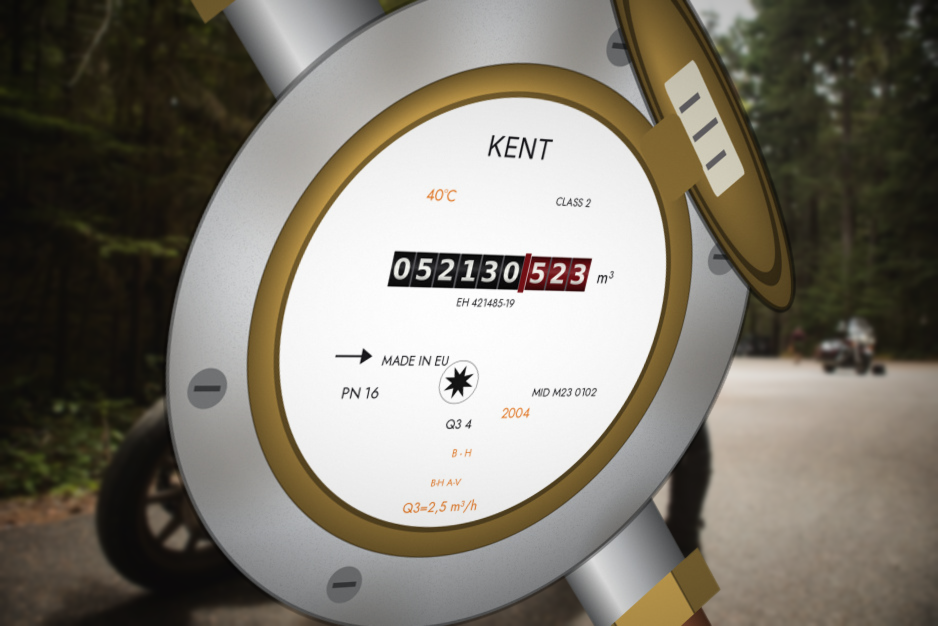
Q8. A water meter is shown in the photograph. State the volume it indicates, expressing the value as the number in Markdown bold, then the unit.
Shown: **52130.523** m³
